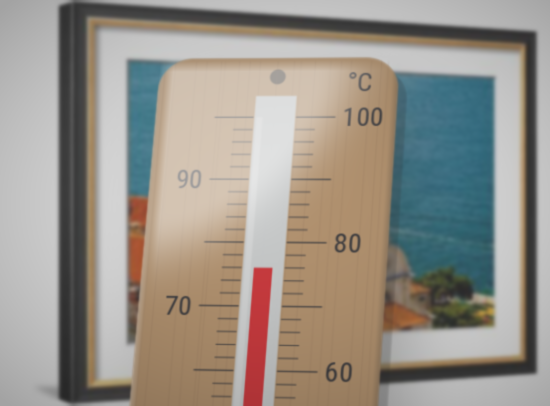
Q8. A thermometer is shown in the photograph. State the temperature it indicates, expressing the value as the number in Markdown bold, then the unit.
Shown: **76** °C
